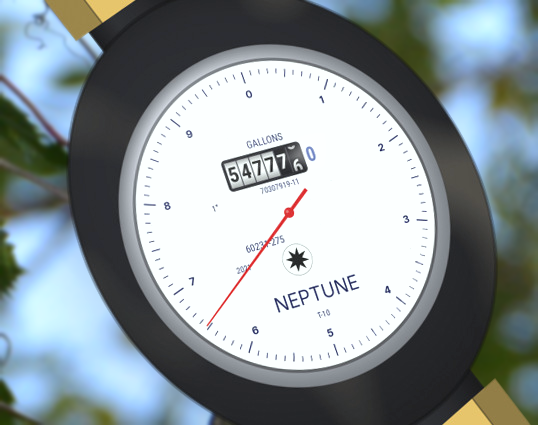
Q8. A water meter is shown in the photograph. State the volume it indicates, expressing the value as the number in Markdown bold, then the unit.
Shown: **5477756.5** gal
